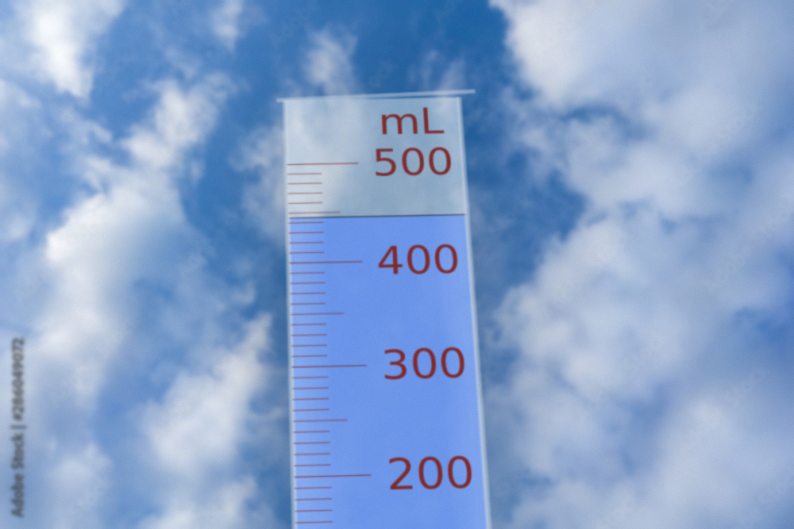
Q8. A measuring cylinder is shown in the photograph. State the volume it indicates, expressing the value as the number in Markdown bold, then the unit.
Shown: **445** mL
